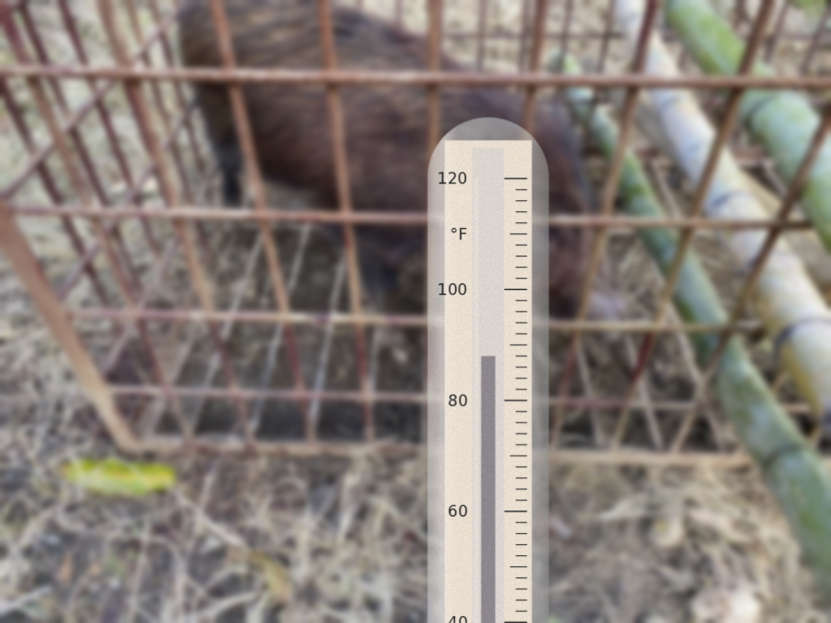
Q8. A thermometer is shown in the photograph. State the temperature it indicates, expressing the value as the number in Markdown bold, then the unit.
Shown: **88** °F
